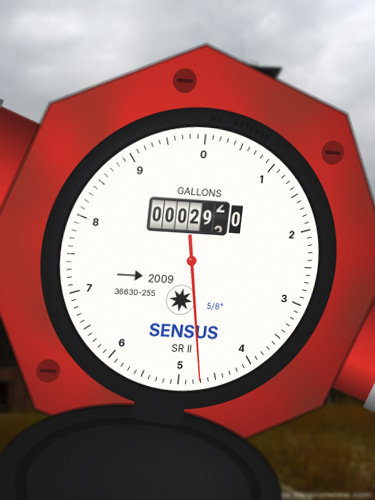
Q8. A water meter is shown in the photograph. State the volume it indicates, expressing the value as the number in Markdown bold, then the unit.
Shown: **2924.7** gal
